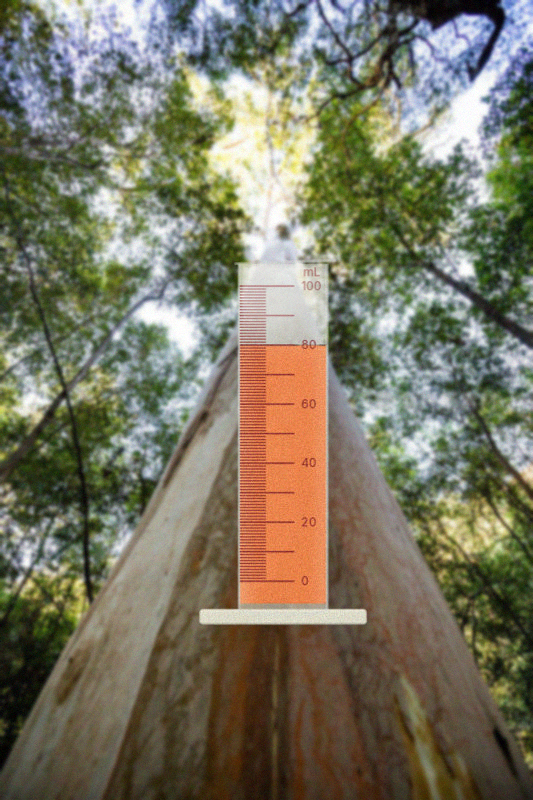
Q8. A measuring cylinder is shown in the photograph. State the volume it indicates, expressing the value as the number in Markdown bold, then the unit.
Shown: **80** mL
